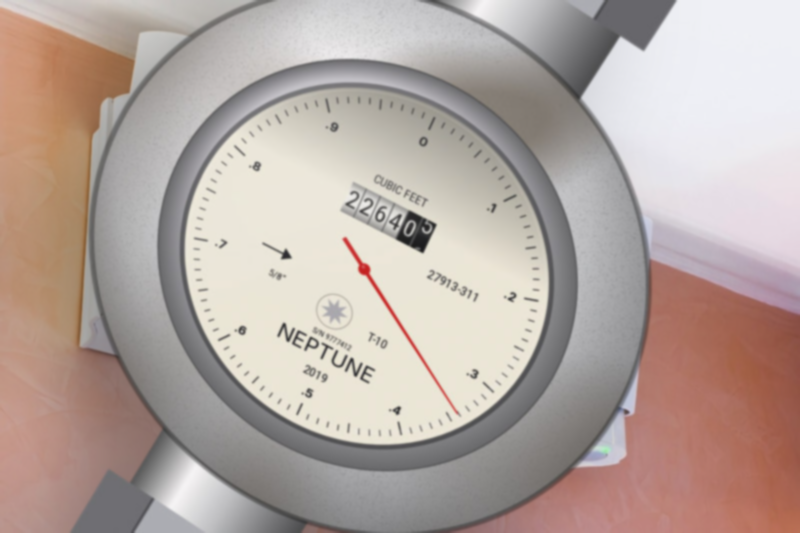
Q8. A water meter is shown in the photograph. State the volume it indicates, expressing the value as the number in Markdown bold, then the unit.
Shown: **226405.34** ft³
